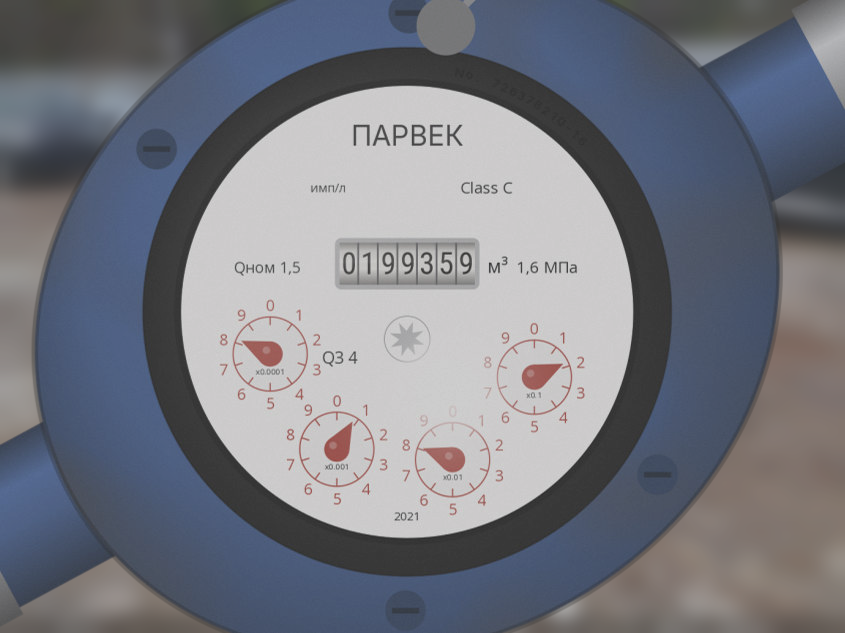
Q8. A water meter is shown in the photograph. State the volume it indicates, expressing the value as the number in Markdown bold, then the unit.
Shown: **199359.1808** m³
